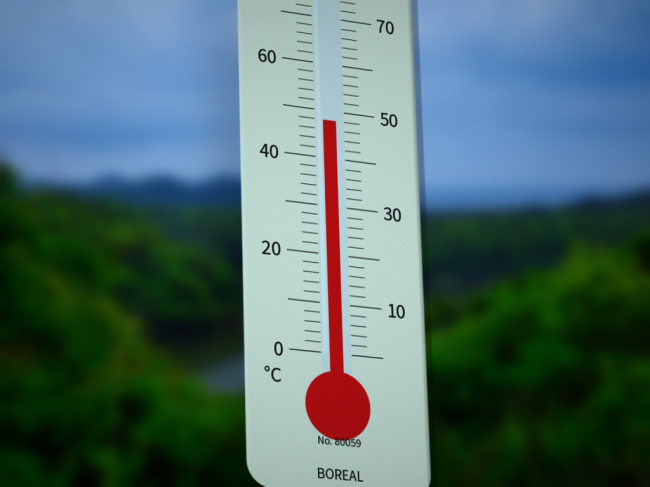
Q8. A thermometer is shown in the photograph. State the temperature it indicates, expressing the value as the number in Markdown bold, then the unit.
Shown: **48** °C
